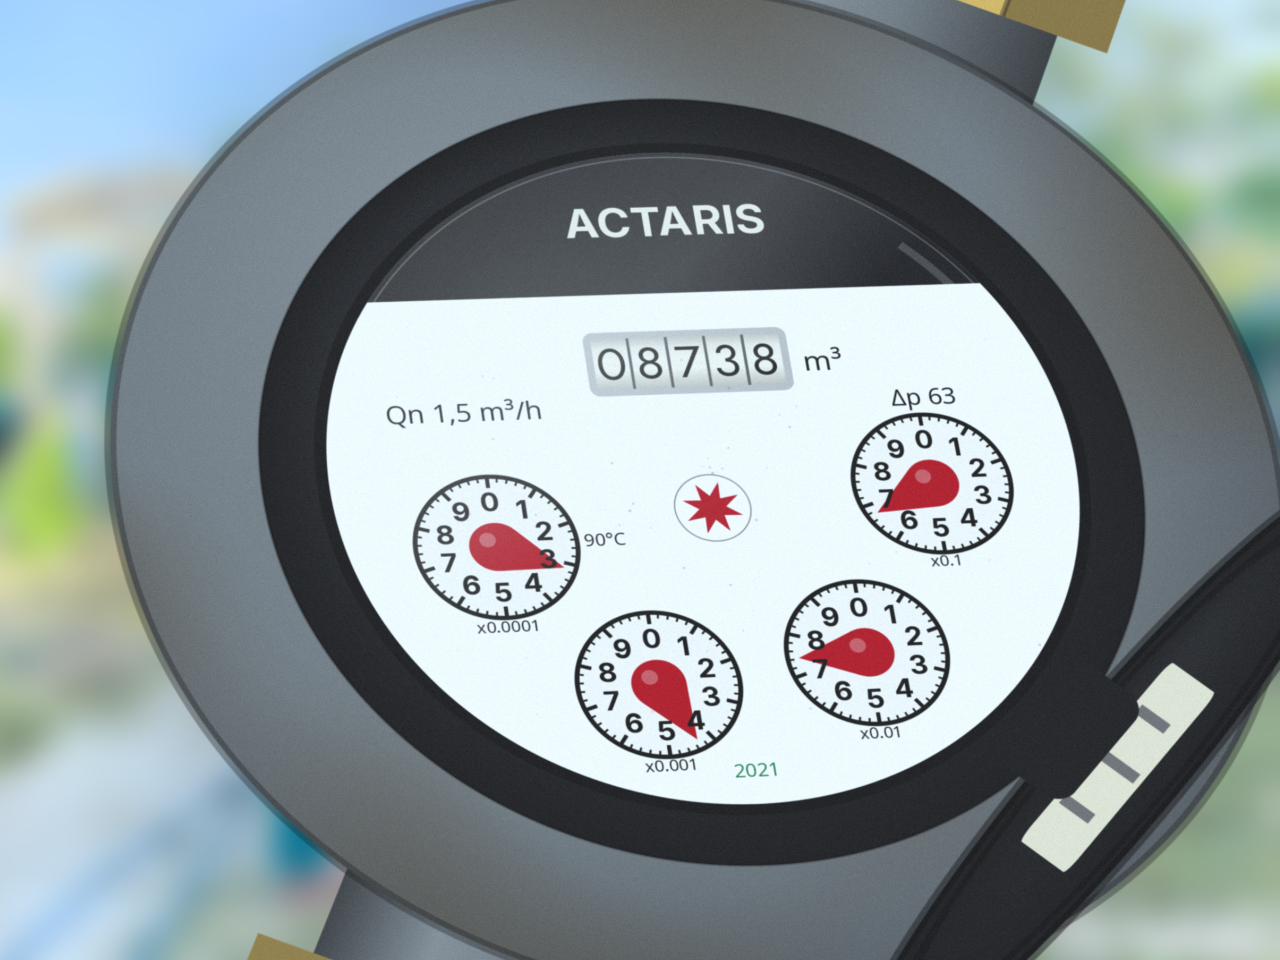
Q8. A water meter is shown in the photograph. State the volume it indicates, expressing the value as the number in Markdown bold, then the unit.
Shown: **8738.6743** m³
